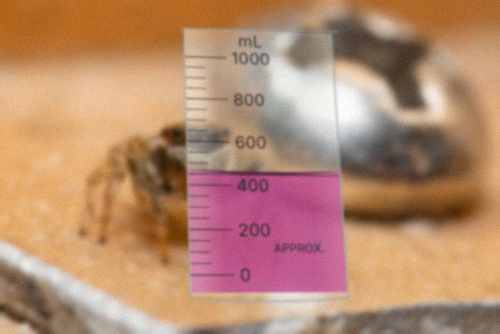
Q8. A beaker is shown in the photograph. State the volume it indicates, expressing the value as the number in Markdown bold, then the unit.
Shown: **450** mL
